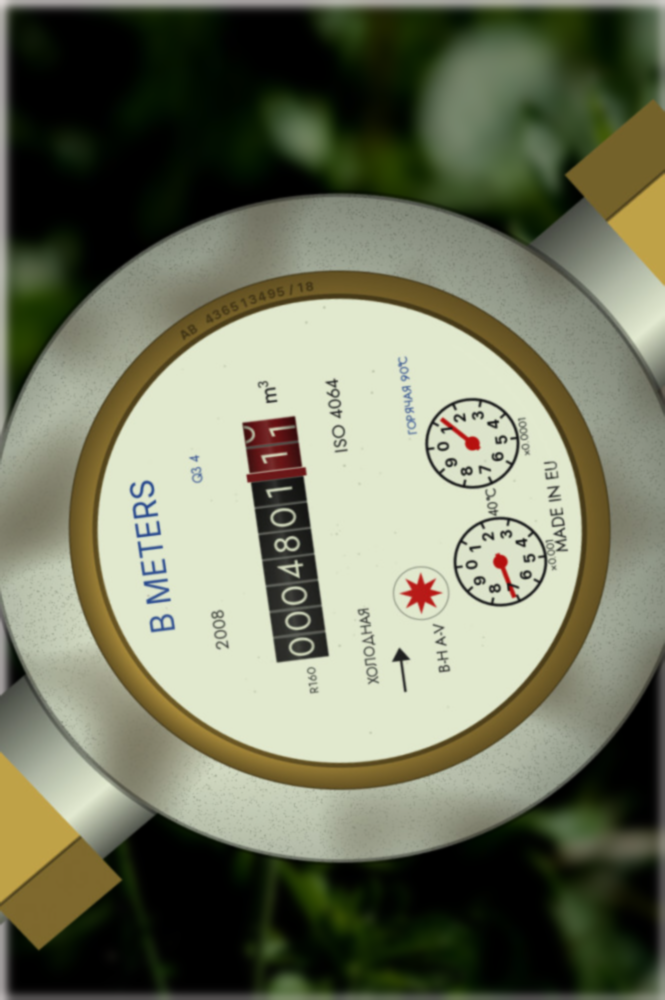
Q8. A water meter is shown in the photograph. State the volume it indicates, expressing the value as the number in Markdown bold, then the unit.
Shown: **4801.1071** m³
